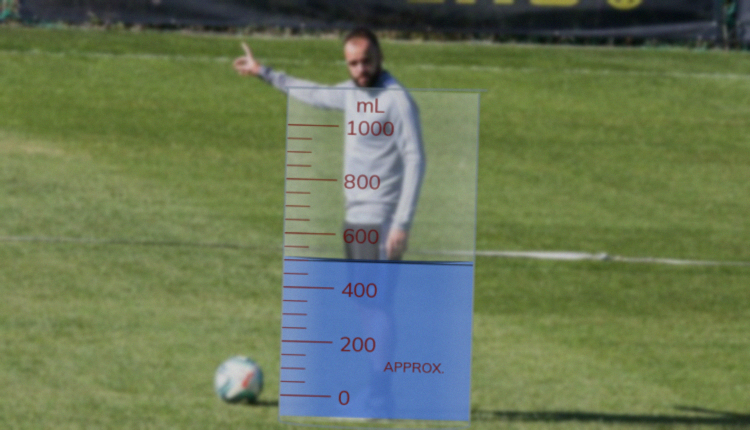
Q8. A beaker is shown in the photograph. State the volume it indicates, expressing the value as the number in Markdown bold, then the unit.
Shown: **500** mL
